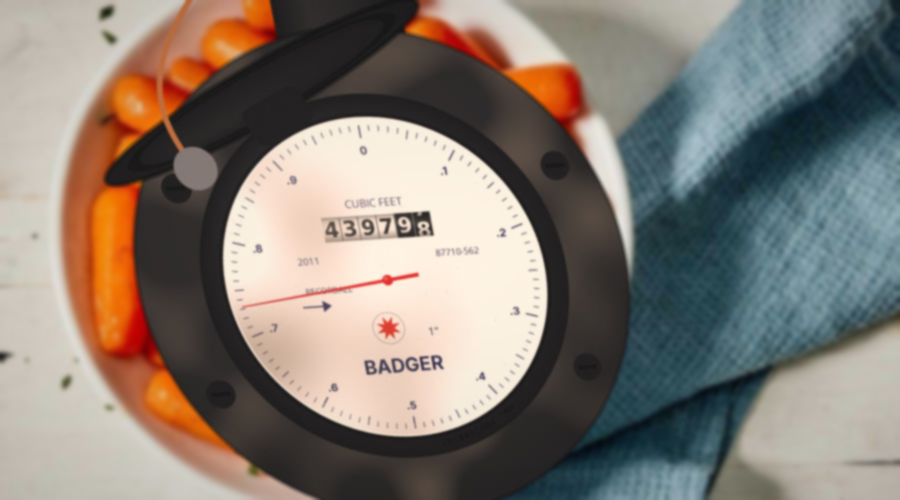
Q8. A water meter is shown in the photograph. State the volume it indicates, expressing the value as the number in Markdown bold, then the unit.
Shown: **439797.73** ft³
